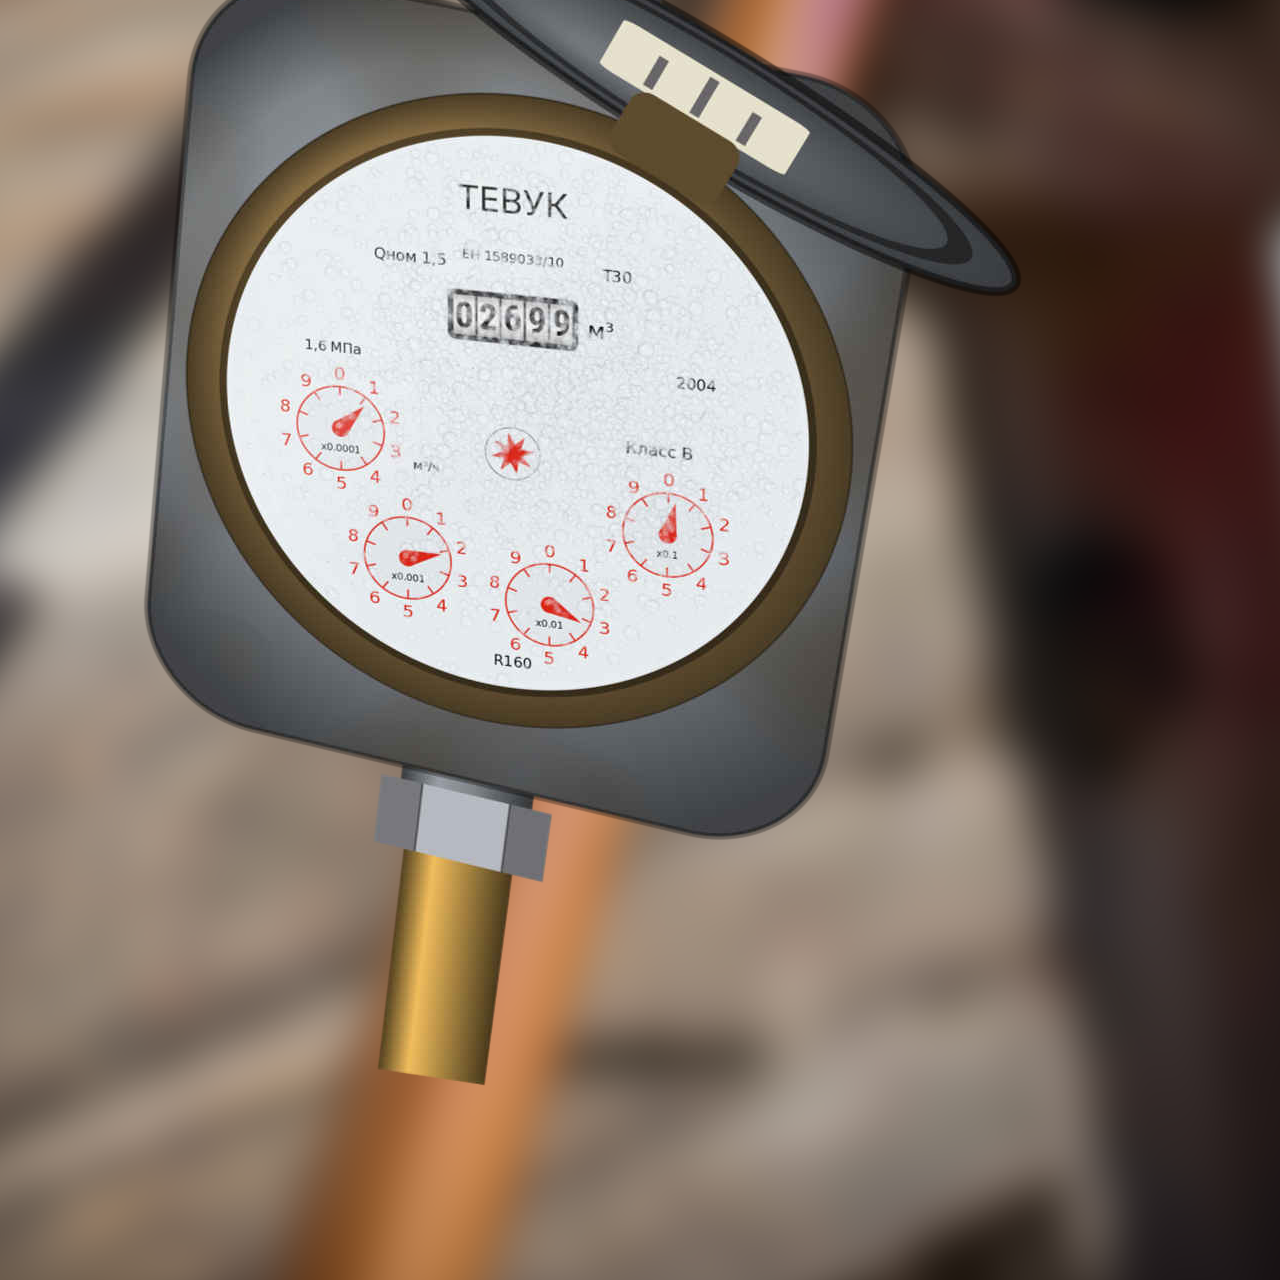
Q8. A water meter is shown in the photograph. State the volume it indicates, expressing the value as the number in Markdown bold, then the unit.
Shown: **2699.0321** m³
